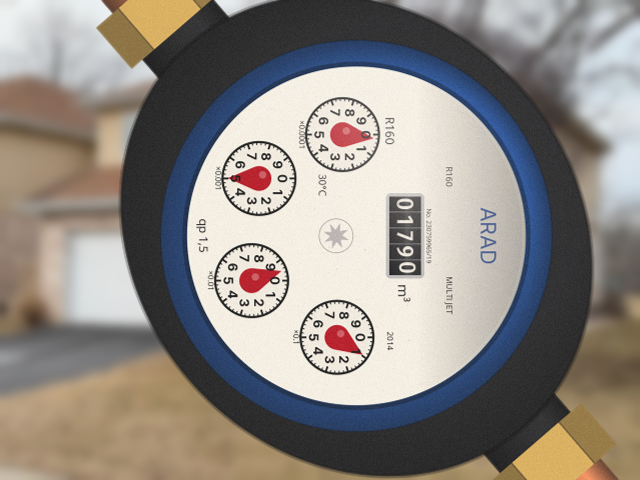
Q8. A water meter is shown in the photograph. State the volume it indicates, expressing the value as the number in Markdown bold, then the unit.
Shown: **1790.0950** m³
